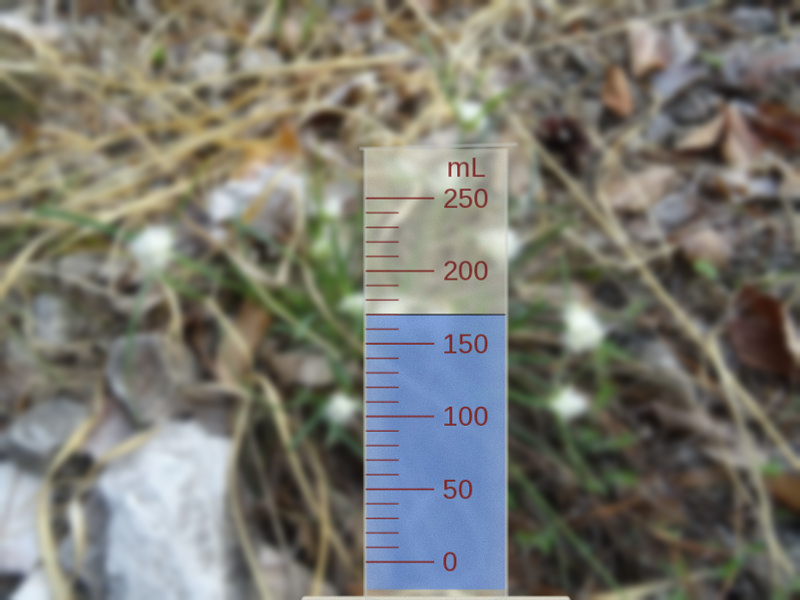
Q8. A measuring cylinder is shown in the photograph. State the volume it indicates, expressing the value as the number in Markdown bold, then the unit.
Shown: **170** mL
